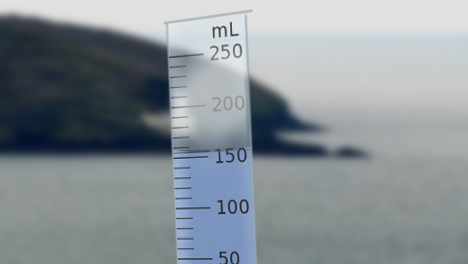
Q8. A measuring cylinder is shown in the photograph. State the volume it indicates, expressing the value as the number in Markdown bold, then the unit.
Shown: **155** mL
